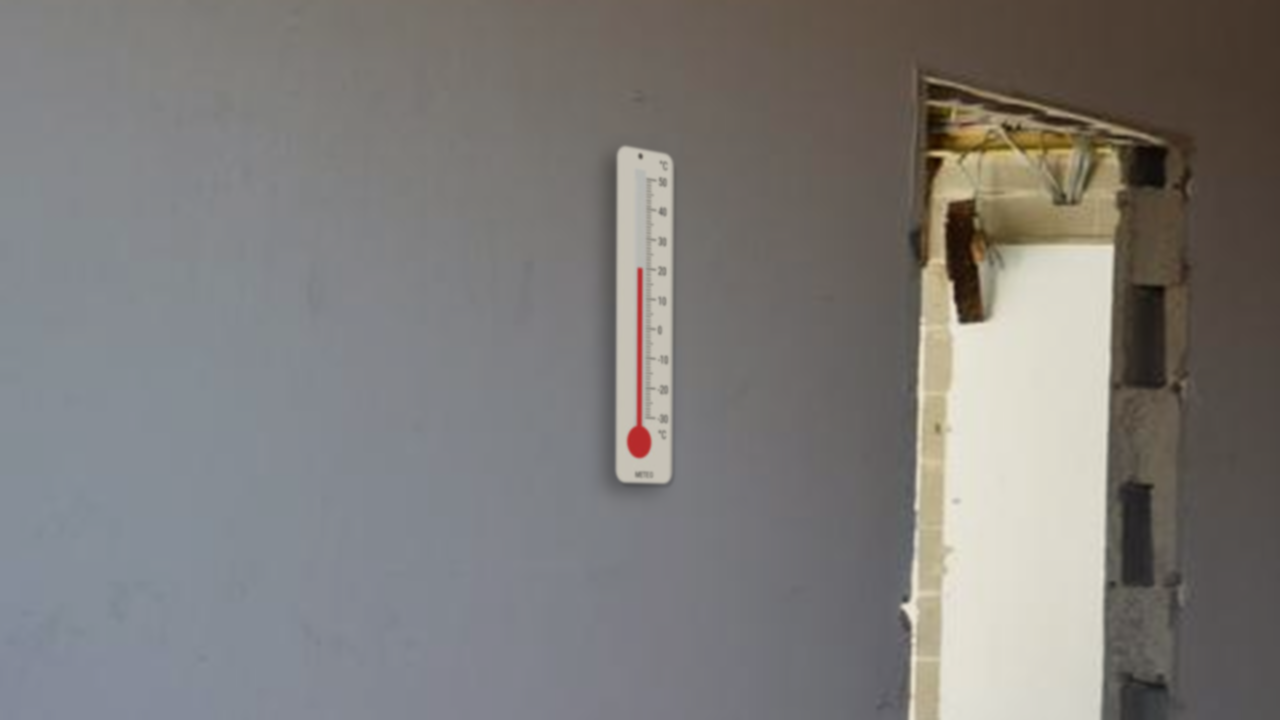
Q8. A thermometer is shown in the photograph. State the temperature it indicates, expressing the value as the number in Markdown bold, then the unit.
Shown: **20** °C
